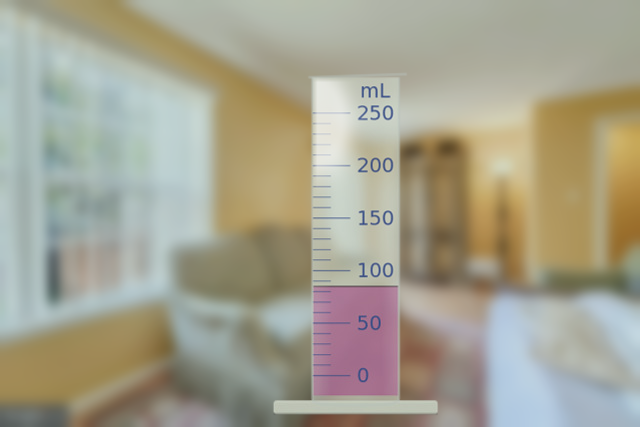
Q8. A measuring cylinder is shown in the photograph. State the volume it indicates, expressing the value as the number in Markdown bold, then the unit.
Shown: **85** mL
